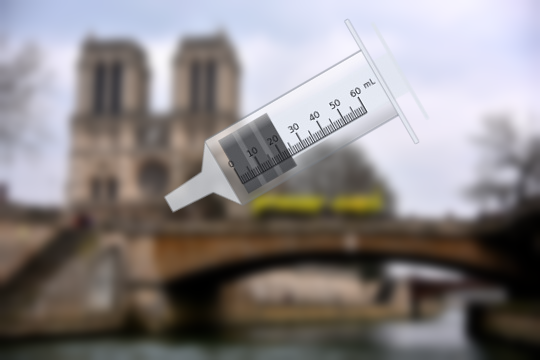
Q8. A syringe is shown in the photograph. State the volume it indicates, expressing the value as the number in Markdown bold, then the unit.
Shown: **0** mL
